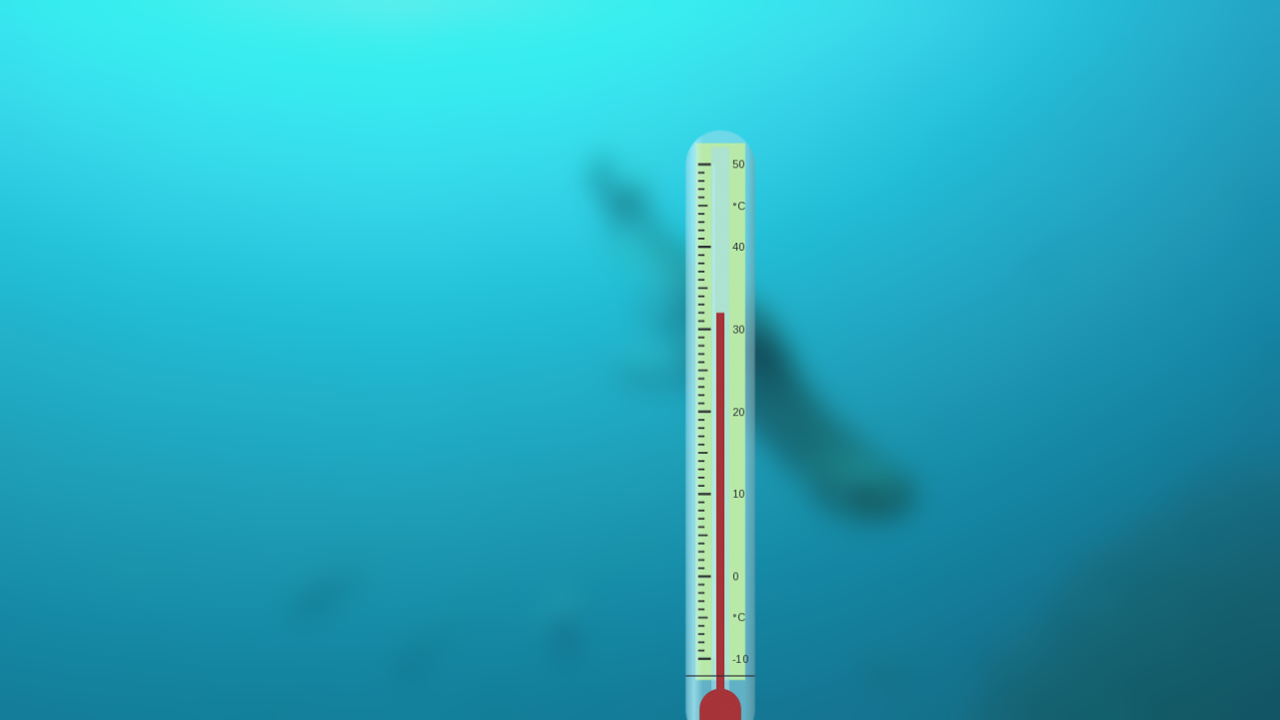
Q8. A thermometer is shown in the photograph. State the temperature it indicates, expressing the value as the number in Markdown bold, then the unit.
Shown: **32** °C
